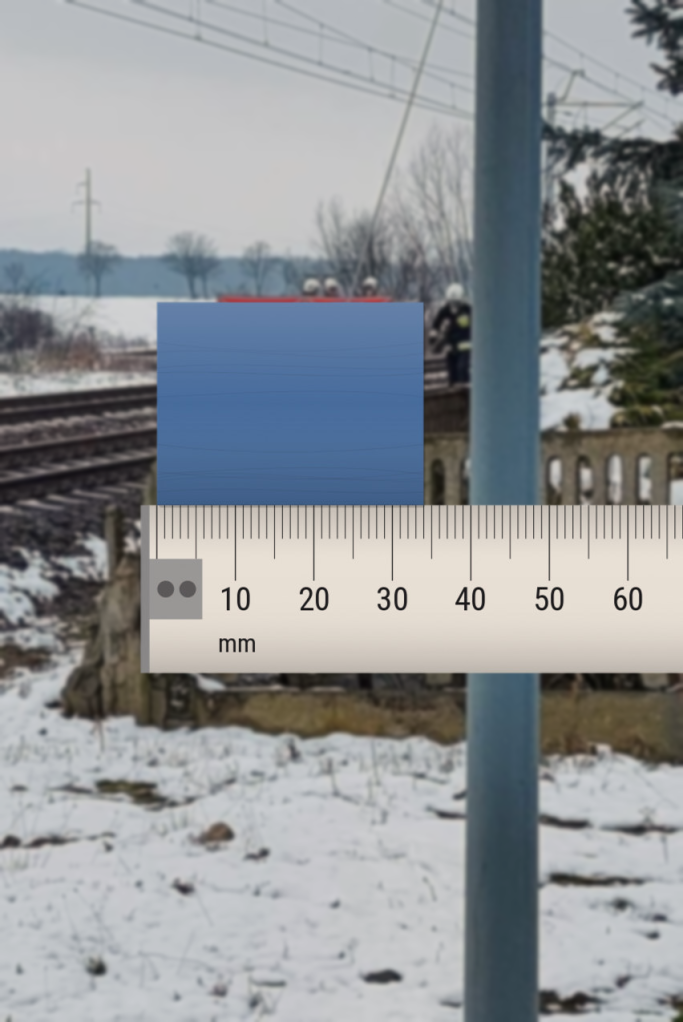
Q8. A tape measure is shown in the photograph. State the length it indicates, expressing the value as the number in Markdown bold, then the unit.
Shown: **34** mm
